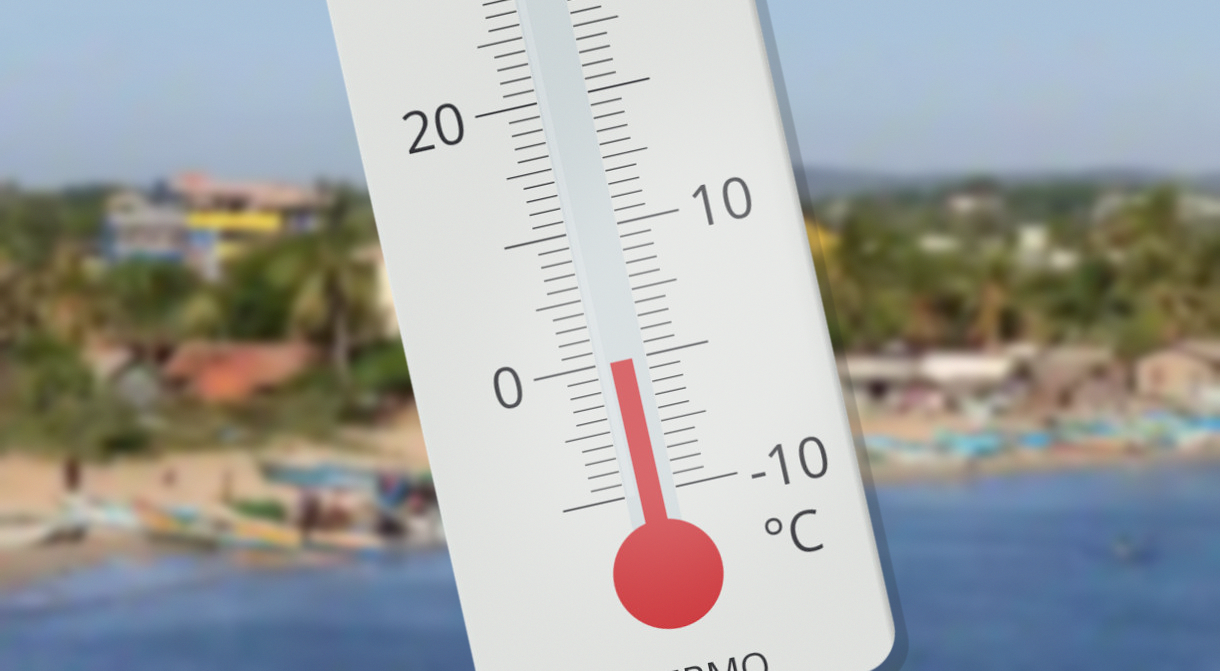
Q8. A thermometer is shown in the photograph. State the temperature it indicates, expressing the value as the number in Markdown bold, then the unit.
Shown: **0** °C
